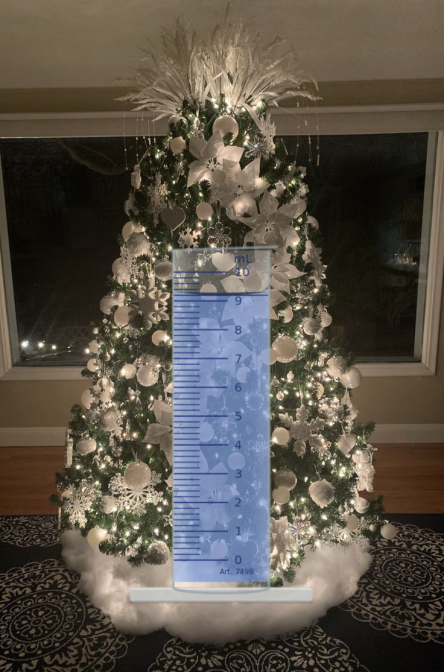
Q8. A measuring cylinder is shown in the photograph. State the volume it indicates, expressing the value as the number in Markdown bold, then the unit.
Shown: **9.2** mL
